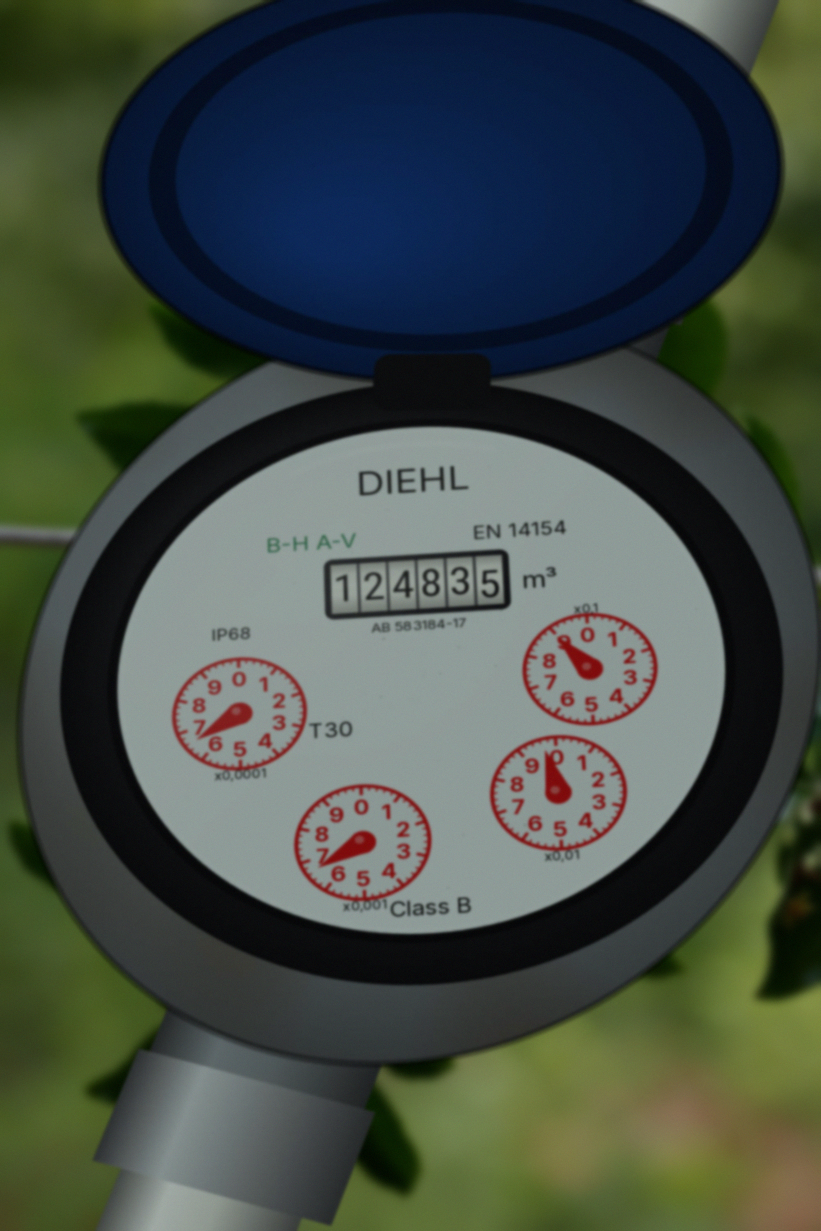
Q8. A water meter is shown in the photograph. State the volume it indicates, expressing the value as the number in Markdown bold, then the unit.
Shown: **124834.8966** m³
